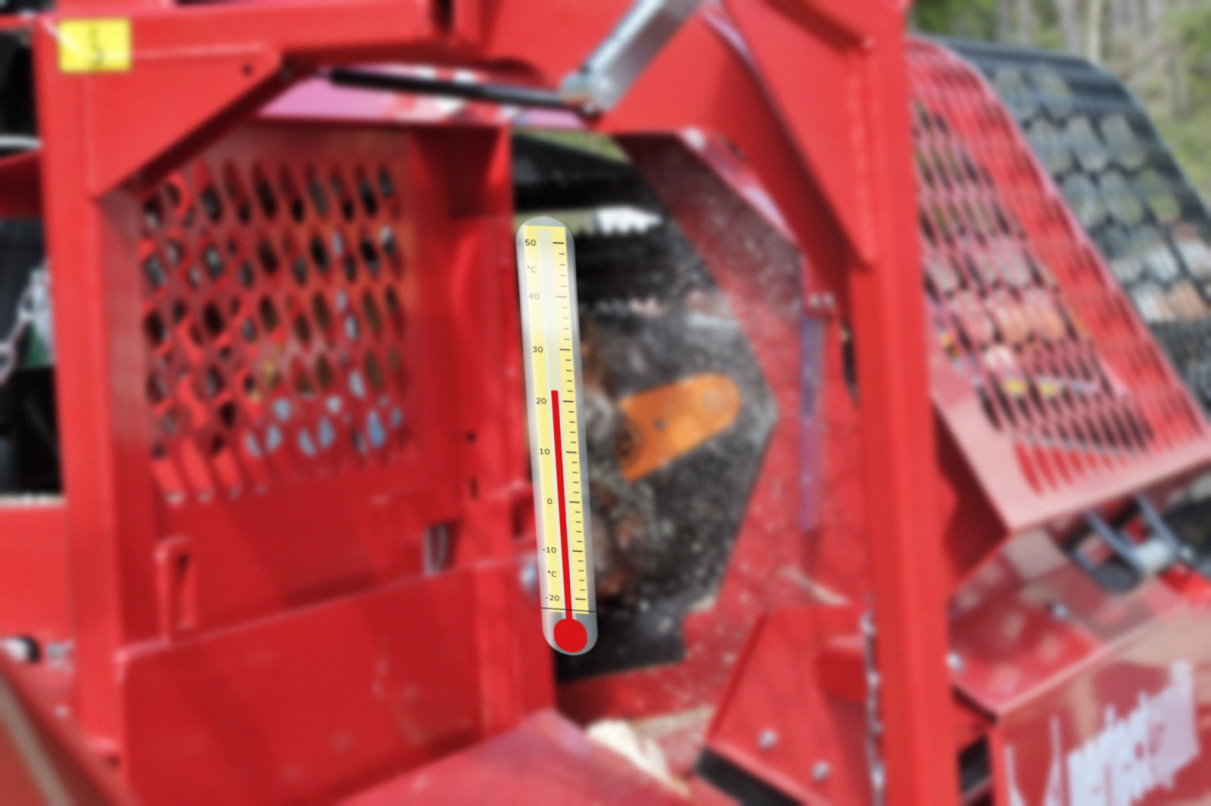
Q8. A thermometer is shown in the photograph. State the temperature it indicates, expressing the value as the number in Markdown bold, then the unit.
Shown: **22** °C
